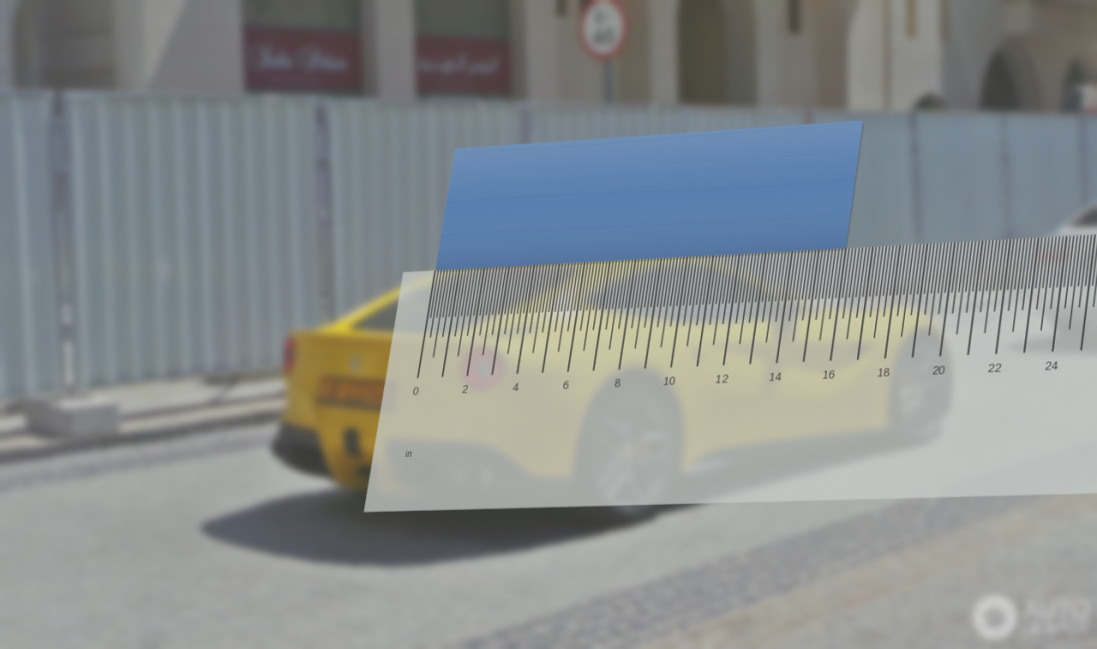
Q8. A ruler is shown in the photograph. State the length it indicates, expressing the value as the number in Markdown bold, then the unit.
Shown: **16** in
